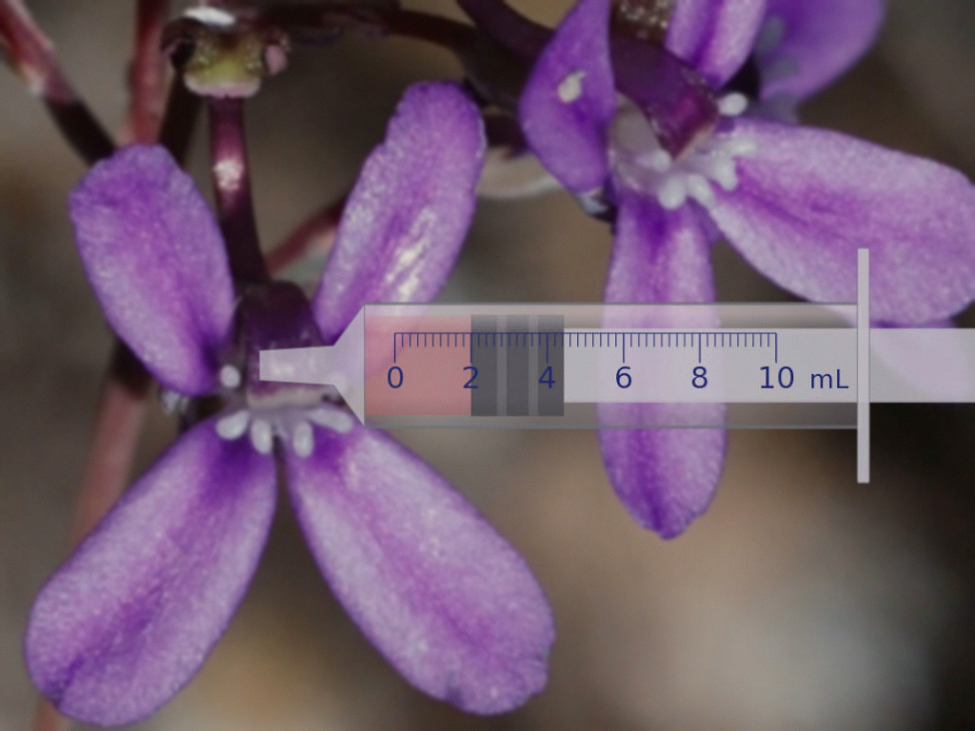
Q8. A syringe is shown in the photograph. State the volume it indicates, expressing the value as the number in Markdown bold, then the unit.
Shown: **2** mL
